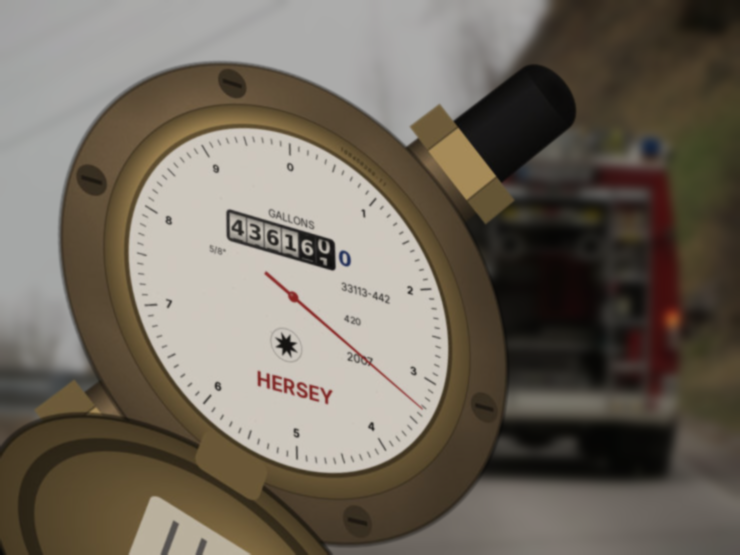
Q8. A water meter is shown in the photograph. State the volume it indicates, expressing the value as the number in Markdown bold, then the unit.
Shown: **4361603.3** gal
